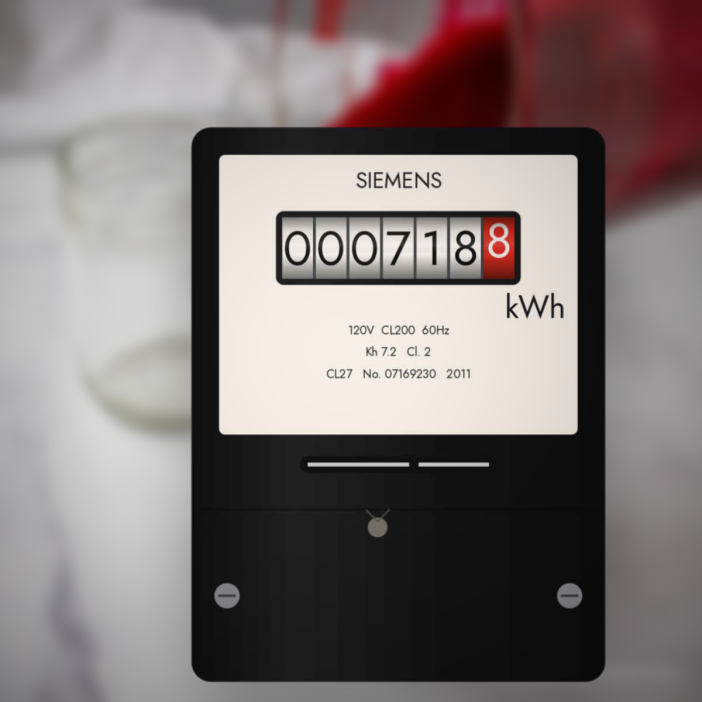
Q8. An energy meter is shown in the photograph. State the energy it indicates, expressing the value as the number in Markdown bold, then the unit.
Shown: **718.8** kWh
